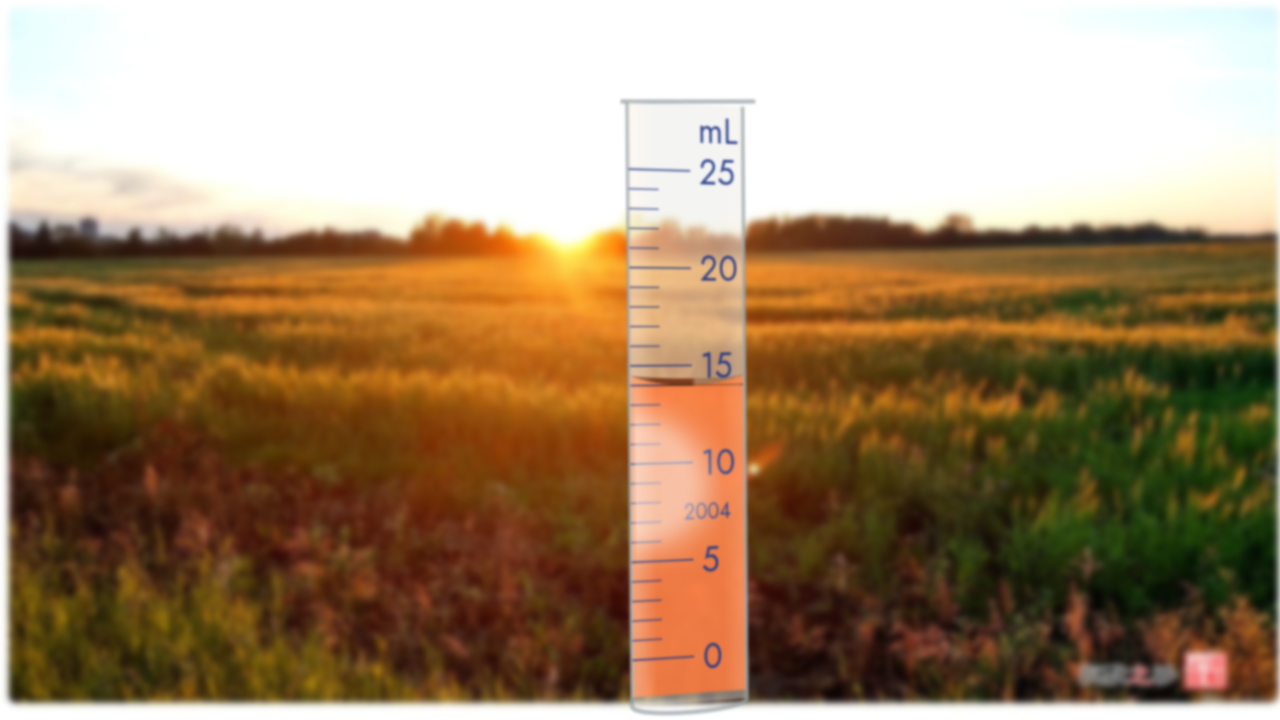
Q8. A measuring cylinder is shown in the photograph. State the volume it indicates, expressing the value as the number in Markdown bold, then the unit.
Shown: **14** mL
